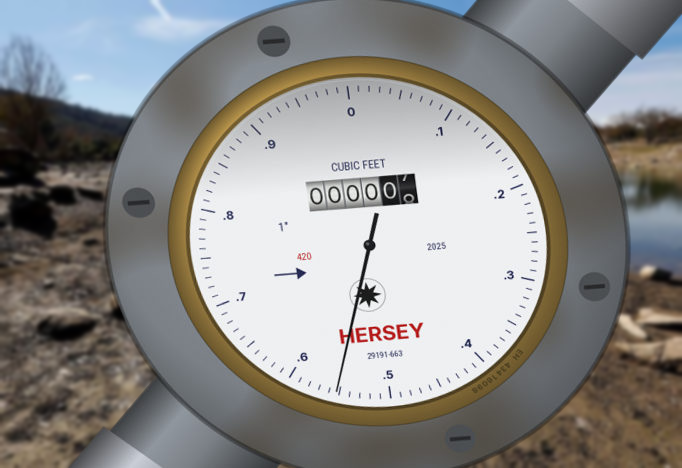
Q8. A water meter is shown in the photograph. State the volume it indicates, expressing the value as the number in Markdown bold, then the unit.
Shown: **7.55** ft³
